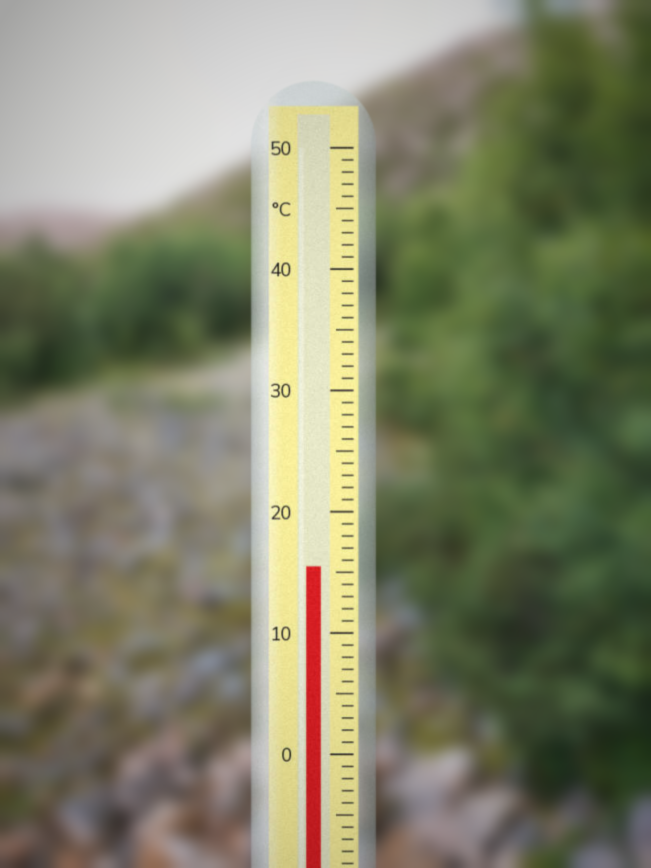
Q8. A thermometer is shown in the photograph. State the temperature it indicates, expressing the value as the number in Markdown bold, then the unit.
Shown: **15.5** °C
